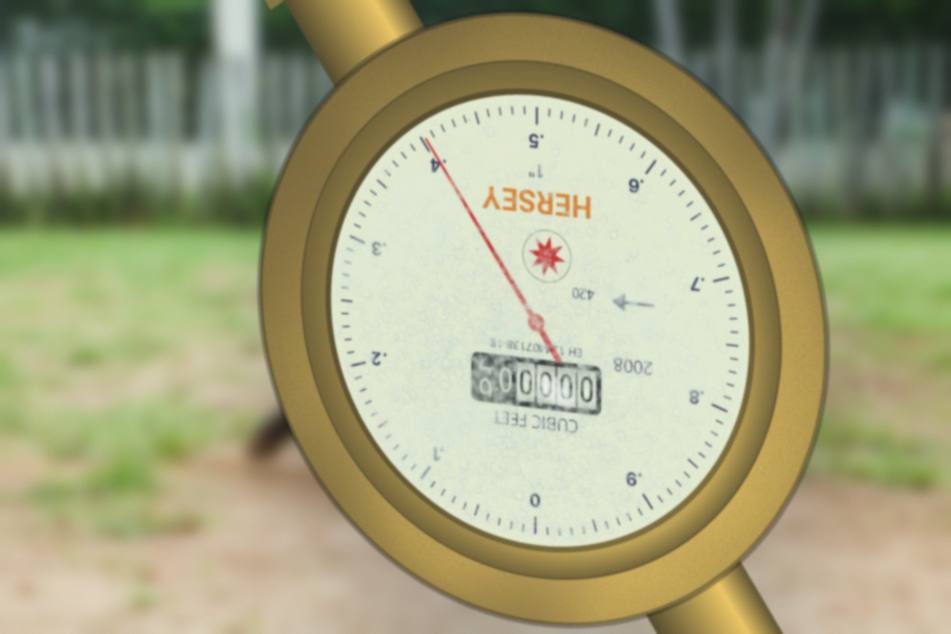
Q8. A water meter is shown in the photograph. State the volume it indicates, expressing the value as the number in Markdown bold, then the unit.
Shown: **6.40** ft³
